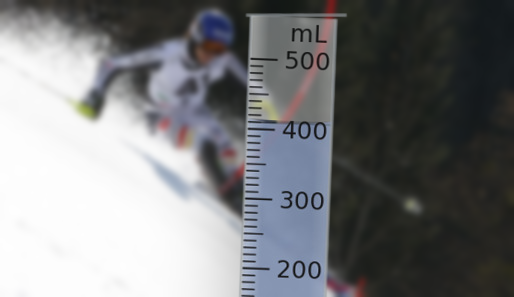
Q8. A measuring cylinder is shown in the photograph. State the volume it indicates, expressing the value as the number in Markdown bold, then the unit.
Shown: **410** mL
